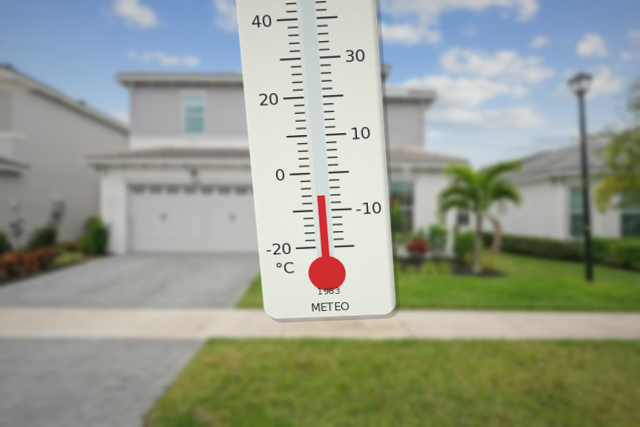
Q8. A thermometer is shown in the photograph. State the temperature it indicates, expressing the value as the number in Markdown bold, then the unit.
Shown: **-6** °C
